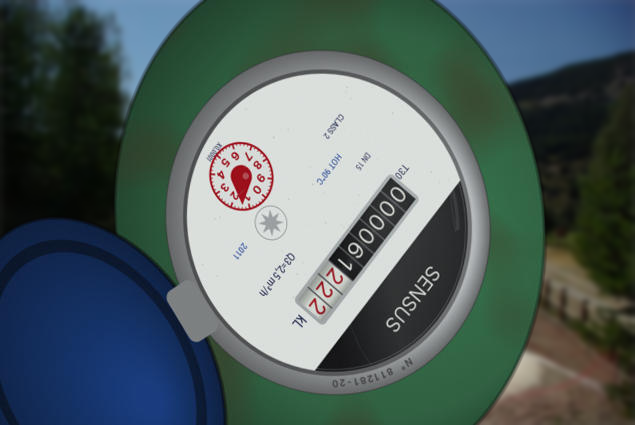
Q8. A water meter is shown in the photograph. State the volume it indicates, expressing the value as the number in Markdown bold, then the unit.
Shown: **61.2221** kL
